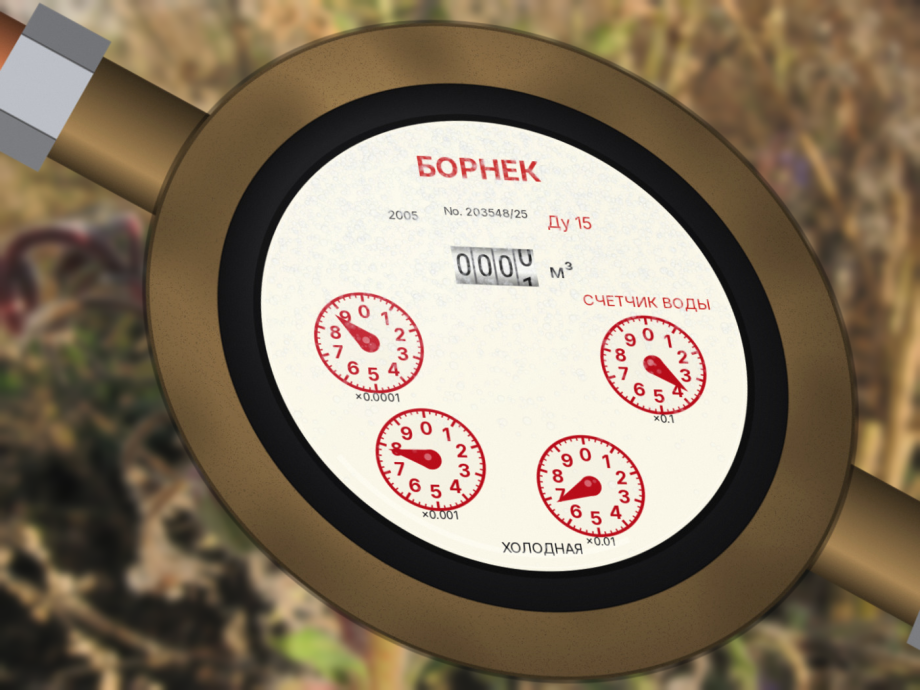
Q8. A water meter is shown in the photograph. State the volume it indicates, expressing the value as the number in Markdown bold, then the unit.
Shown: **0.3678** m³
